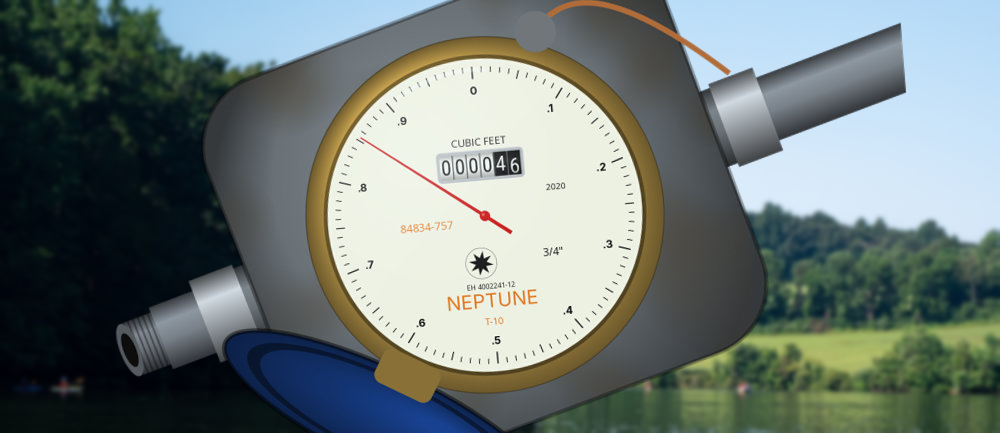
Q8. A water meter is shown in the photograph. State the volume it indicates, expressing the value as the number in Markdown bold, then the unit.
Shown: **45.85** ft³
